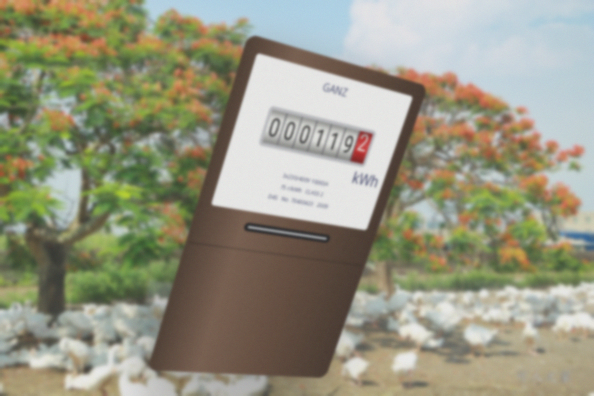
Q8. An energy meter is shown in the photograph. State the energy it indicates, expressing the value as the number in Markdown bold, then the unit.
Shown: **119.2** kWh
